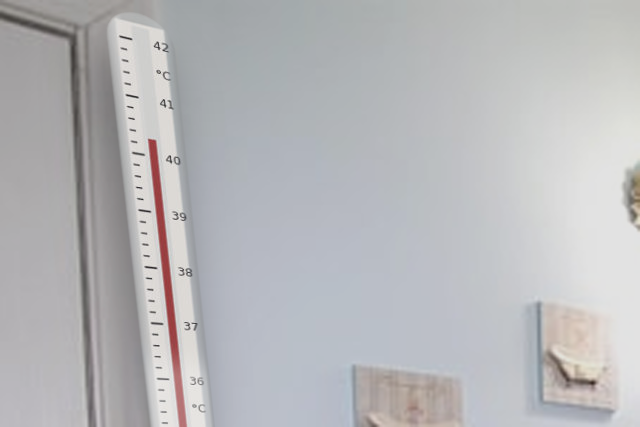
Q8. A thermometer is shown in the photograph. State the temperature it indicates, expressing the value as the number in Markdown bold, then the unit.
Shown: **40.3** °C
